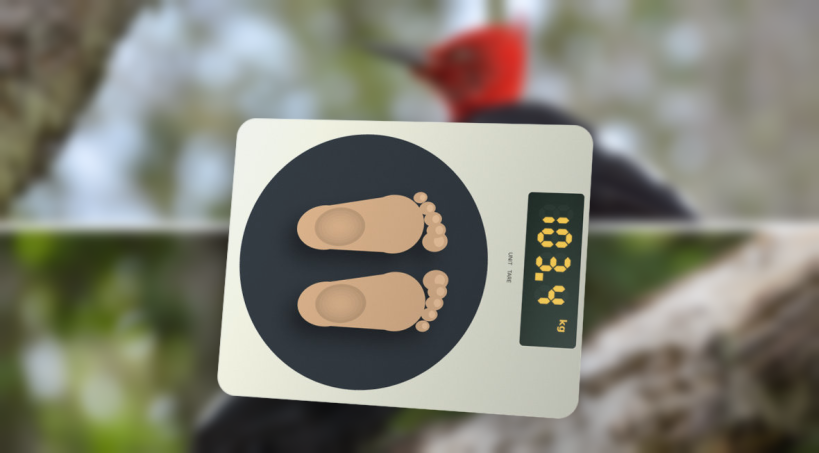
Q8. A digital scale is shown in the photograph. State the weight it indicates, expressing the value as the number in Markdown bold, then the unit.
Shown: **103.4** kg
